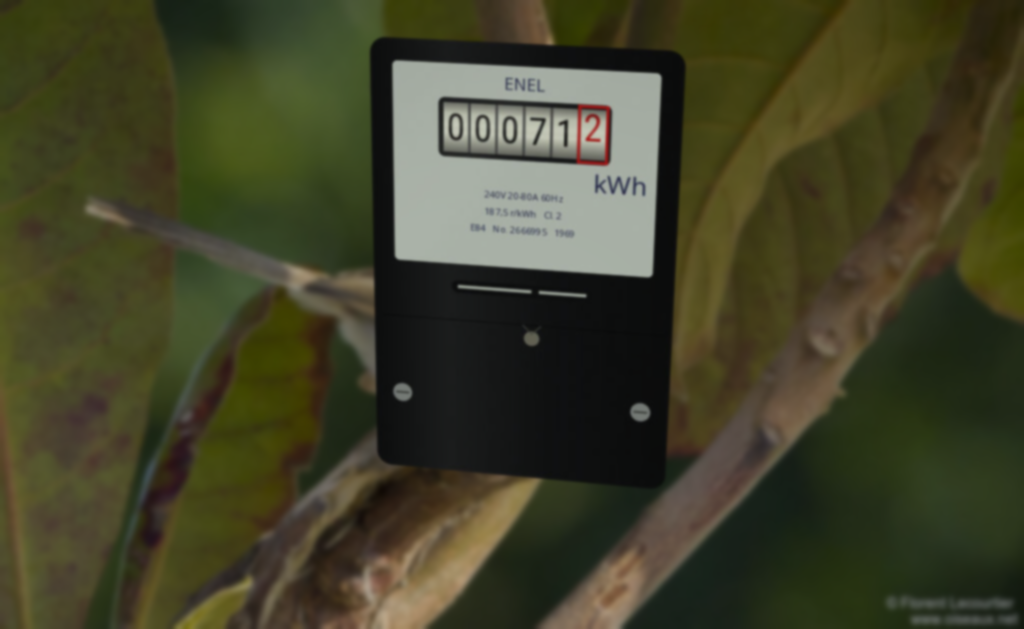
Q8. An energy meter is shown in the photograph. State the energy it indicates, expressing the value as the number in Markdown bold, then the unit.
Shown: **71.2** kWh
